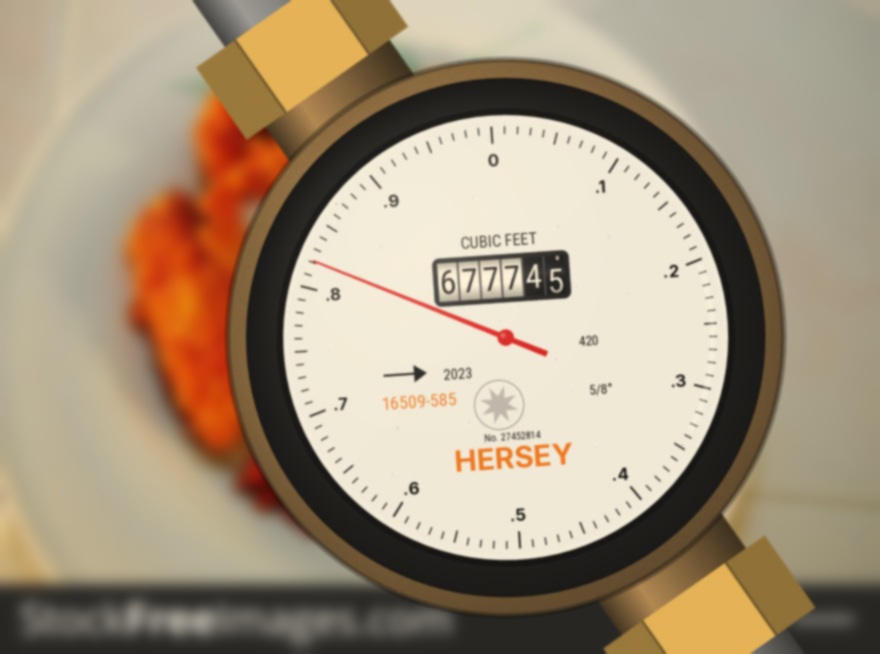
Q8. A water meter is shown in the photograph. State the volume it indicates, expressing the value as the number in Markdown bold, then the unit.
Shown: **677744.82** ft³
